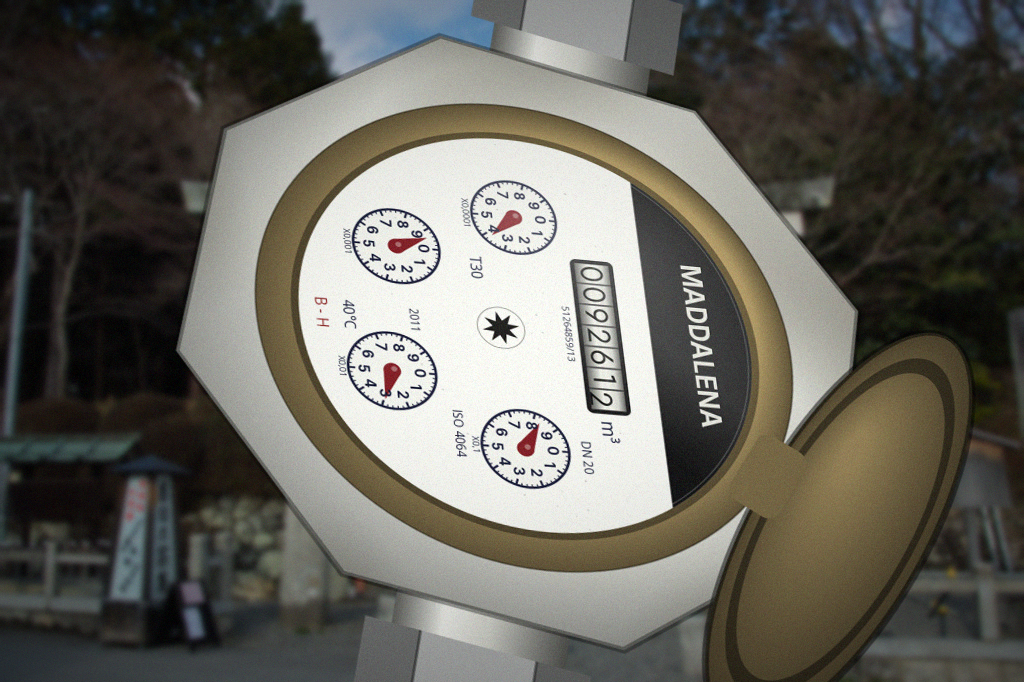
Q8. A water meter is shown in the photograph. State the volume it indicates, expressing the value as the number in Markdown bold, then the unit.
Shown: **92611.8293** m³
